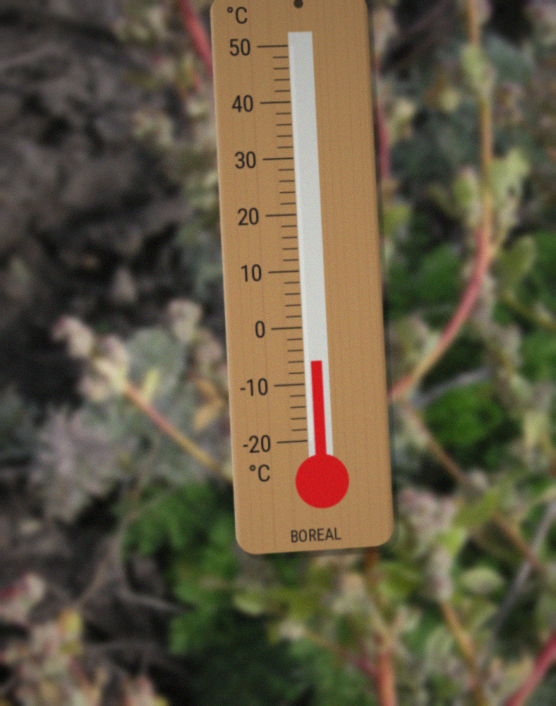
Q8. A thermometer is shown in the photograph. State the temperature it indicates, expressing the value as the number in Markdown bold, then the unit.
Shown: **-6** °C
